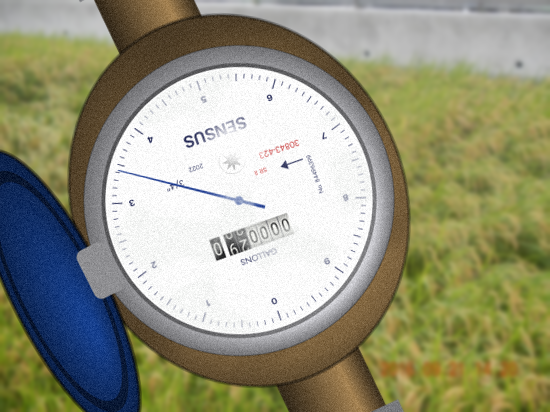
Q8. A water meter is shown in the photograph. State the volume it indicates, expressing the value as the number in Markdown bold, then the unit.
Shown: **293.4** gal
